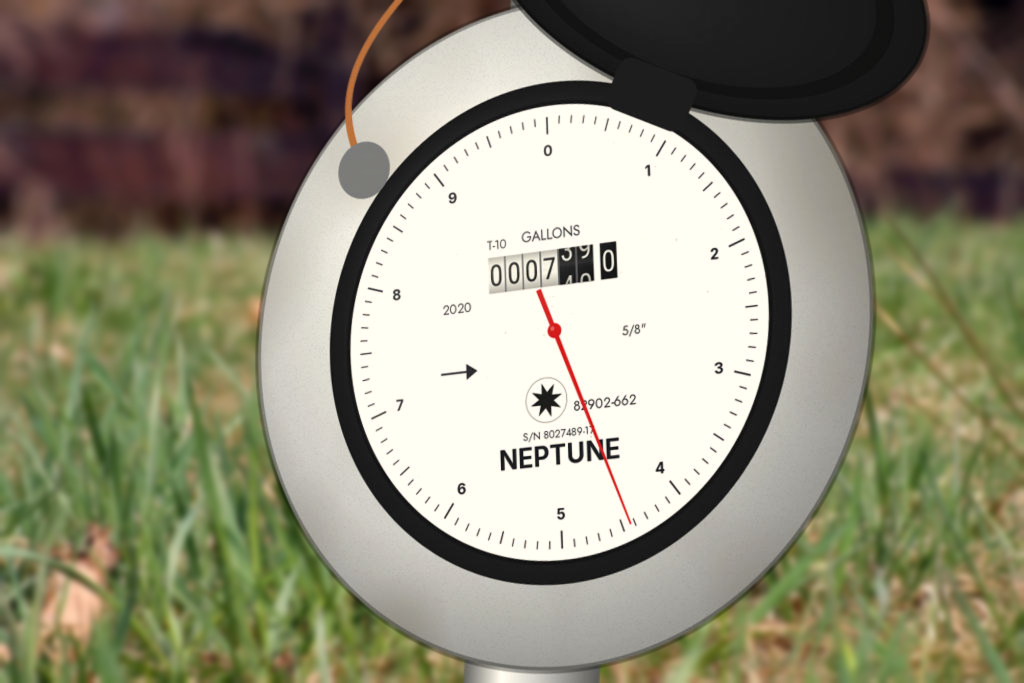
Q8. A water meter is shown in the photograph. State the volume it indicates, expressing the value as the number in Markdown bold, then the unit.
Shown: **7394.4** gal
